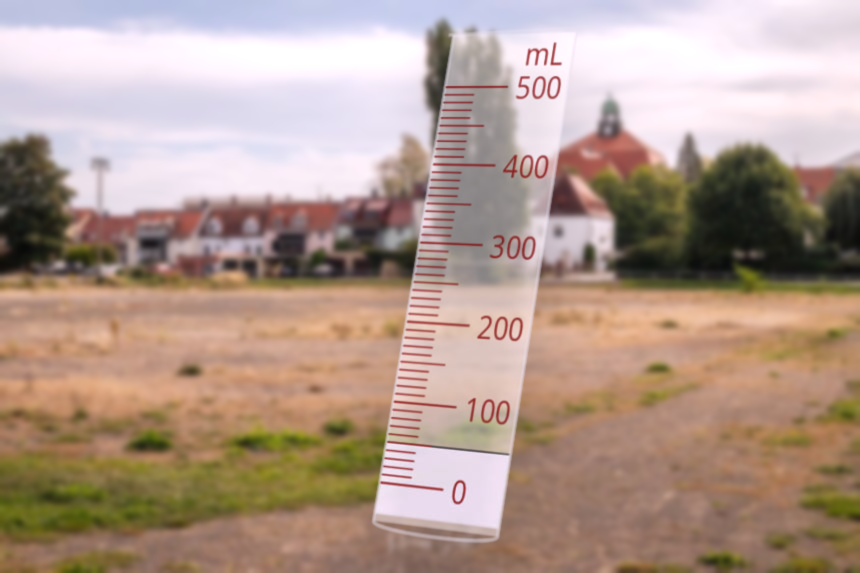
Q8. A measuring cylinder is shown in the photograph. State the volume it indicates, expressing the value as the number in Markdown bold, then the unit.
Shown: **50** mL
